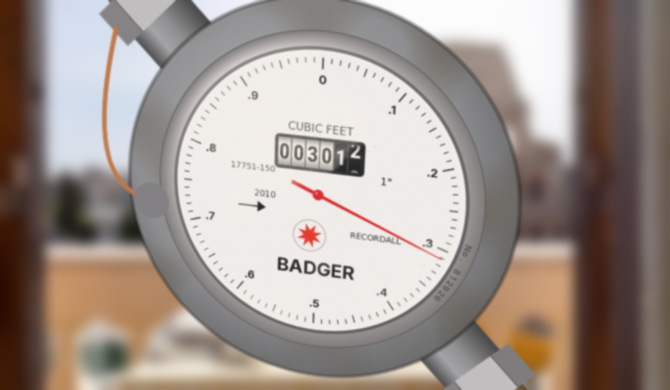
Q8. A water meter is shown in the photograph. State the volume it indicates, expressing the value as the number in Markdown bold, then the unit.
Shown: **3012.31** ft³
